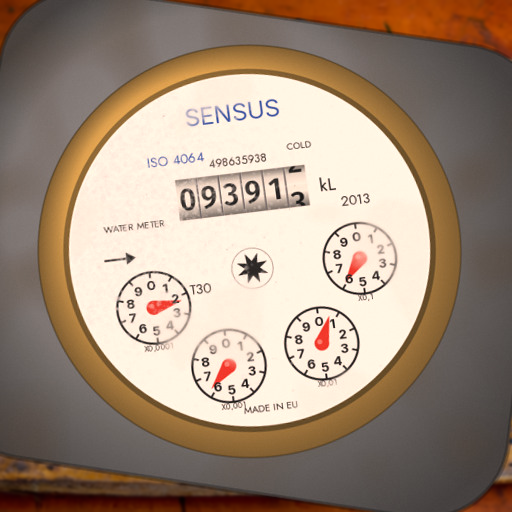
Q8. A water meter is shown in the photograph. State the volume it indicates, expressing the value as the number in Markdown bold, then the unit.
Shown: **93912.6062** kL
